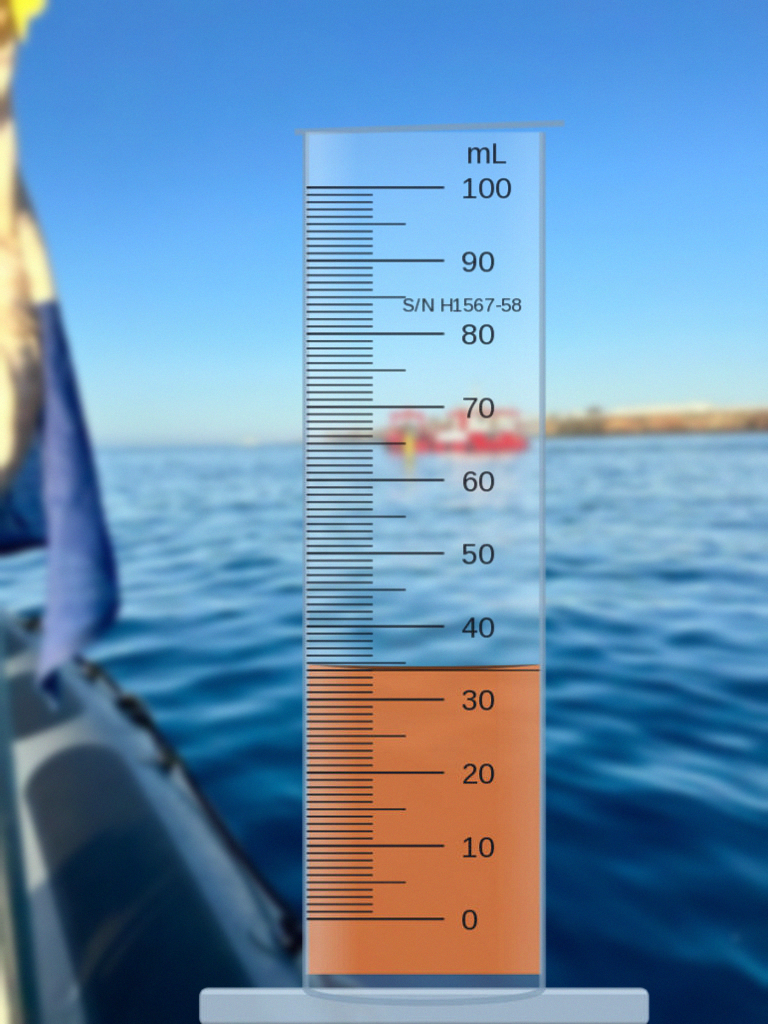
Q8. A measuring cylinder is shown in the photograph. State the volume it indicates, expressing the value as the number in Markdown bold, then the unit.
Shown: **34** mL
